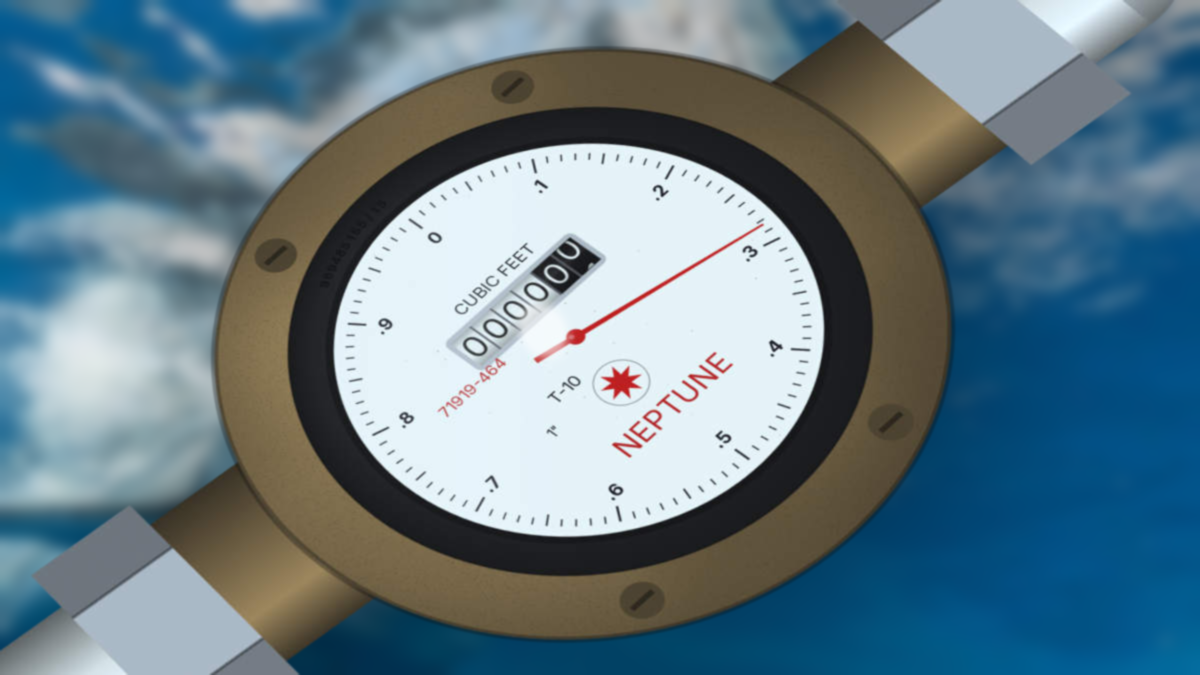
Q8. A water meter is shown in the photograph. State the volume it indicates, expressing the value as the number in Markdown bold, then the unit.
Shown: **0.28** ft³
